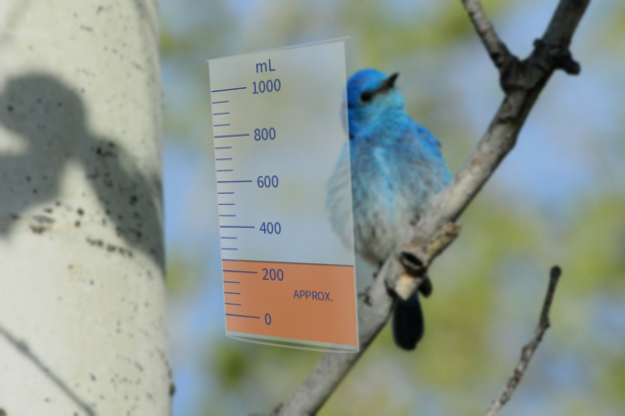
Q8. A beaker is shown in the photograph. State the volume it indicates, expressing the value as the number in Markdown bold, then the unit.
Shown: **250** mL
